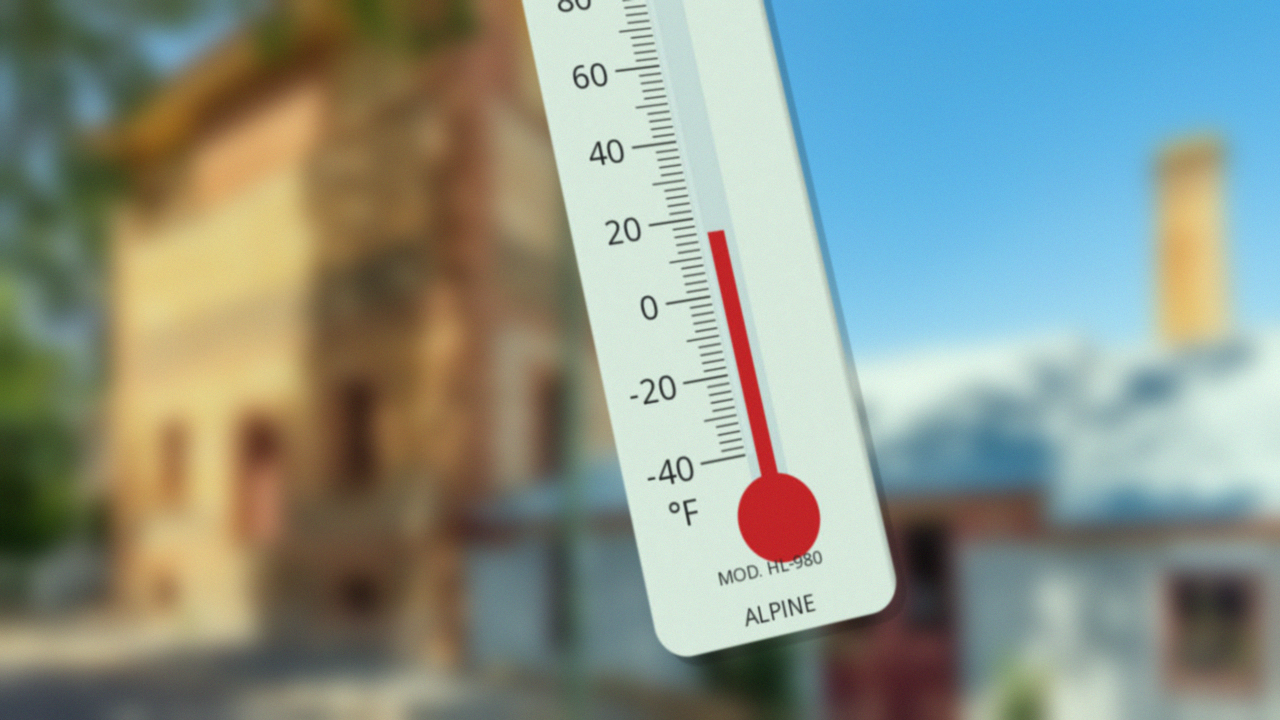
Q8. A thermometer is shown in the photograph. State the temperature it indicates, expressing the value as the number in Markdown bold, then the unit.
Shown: **16** °F
